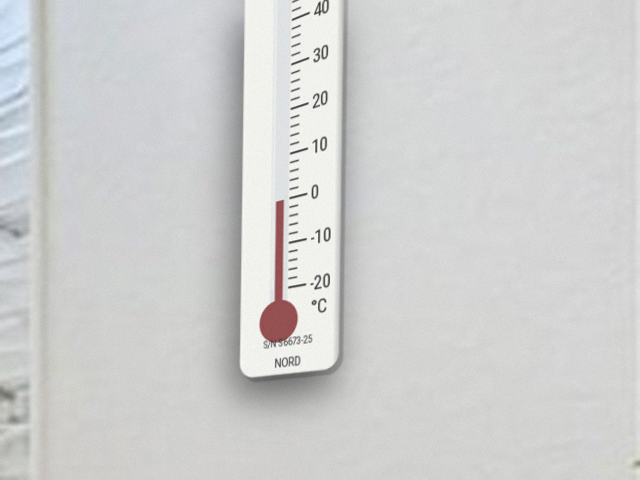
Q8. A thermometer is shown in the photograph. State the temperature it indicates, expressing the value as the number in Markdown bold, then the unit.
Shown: **0** °C
